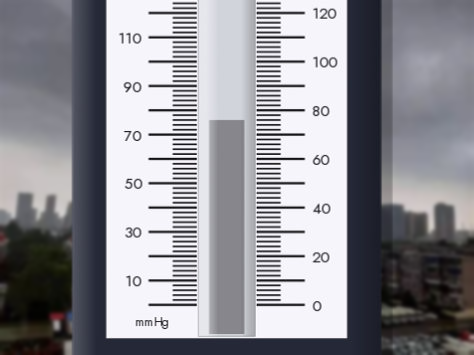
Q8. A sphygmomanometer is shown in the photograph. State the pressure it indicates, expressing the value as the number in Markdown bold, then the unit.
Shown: **76** mmHg
